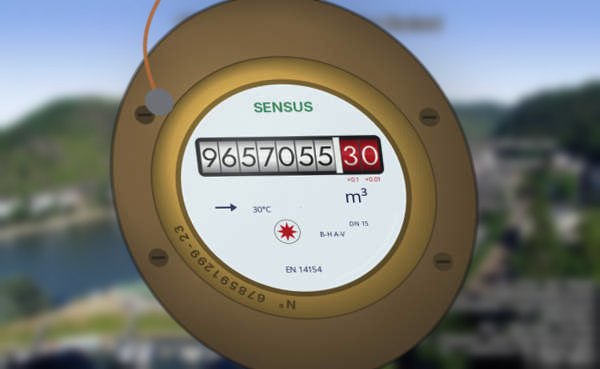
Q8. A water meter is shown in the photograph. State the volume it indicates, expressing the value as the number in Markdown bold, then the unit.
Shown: **9657055.30** m³
